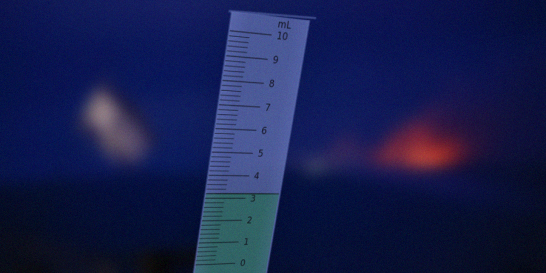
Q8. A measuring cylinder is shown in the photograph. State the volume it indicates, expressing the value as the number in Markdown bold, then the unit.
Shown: **3.2** mL
